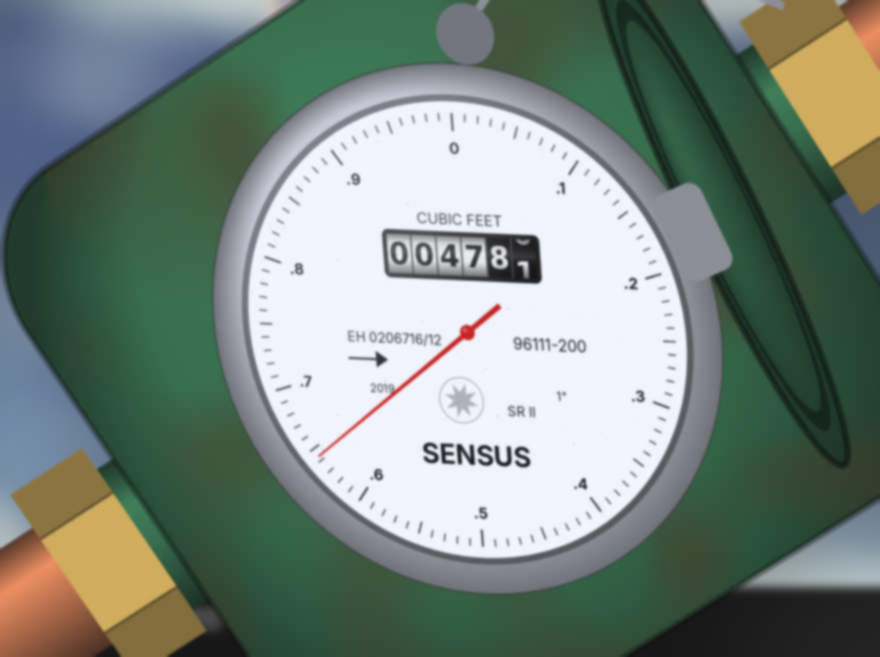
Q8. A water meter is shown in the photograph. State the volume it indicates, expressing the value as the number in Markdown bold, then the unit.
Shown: **4780.64** ft³
